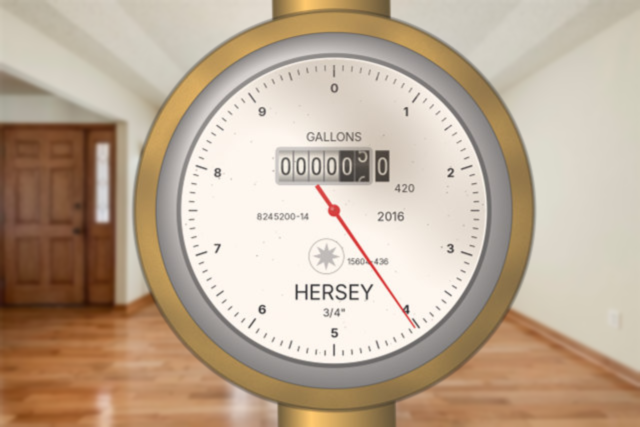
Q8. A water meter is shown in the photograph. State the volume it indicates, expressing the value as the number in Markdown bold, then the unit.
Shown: **54.0** gal
